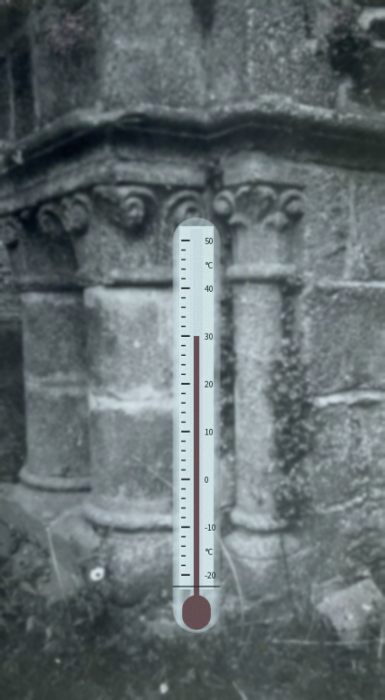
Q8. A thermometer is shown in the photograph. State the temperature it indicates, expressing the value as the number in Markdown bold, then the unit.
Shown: **30** °C
